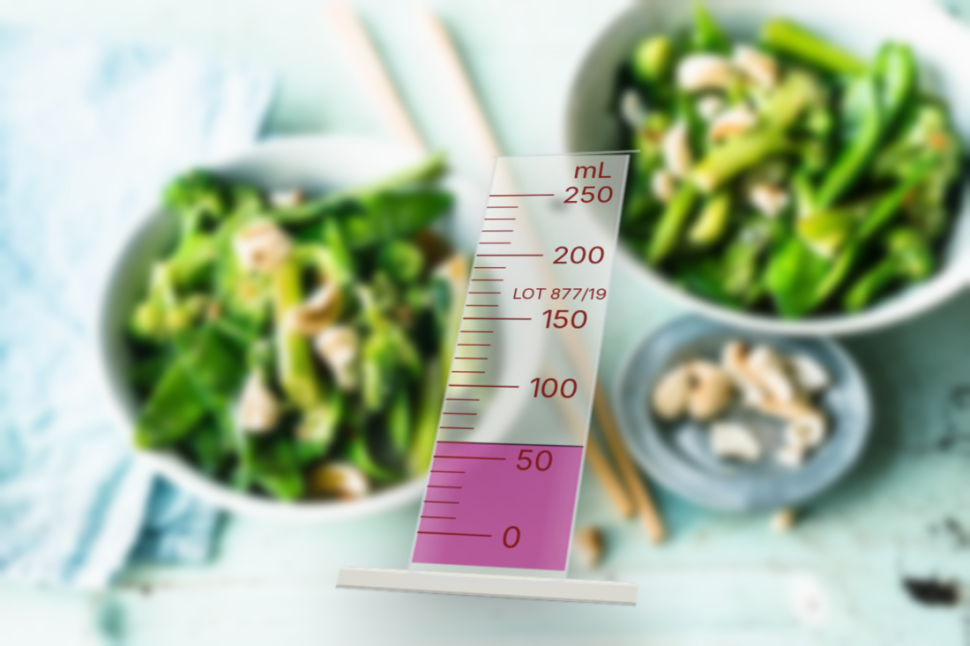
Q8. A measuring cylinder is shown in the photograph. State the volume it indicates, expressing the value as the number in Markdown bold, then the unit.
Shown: **60** mL
